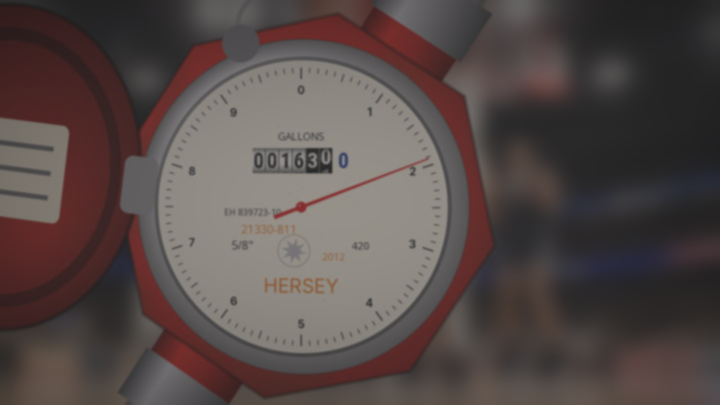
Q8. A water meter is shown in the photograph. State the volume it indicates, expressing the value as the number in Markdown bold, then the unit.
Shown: **16301.9** gal
